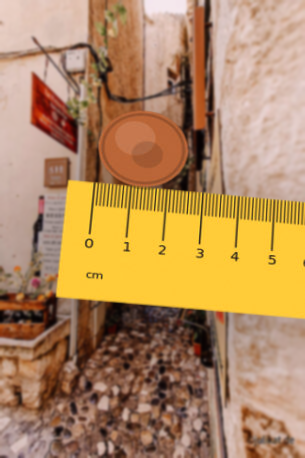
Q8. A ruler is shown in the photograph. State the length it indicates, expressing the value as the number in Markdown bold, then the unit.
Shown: **2.5** cm
